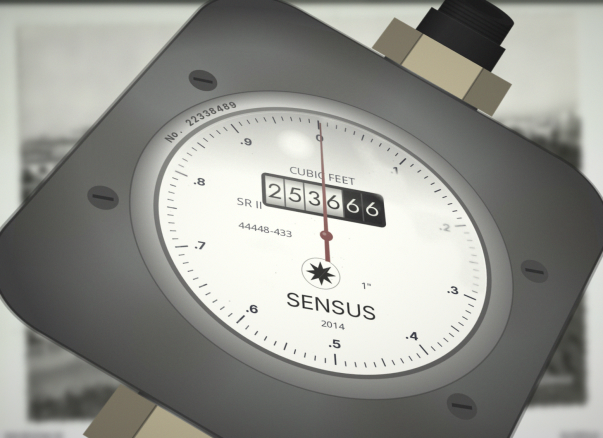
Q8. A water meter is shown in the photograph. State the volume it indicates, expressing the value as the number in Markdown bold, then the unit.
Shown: **253666.00** ft³
